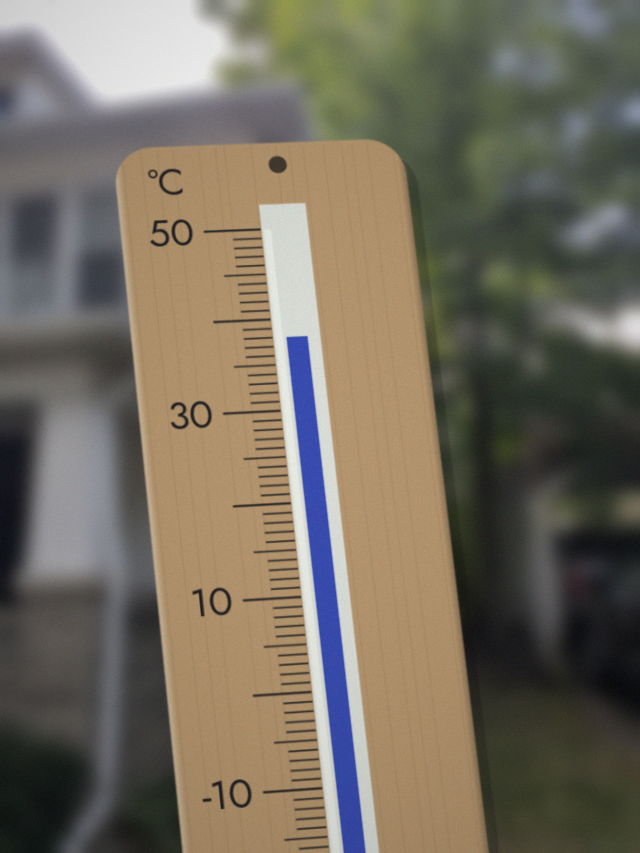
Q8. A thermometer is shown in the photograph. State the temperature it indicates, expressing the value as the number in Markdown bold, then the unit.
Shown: **38** °C
